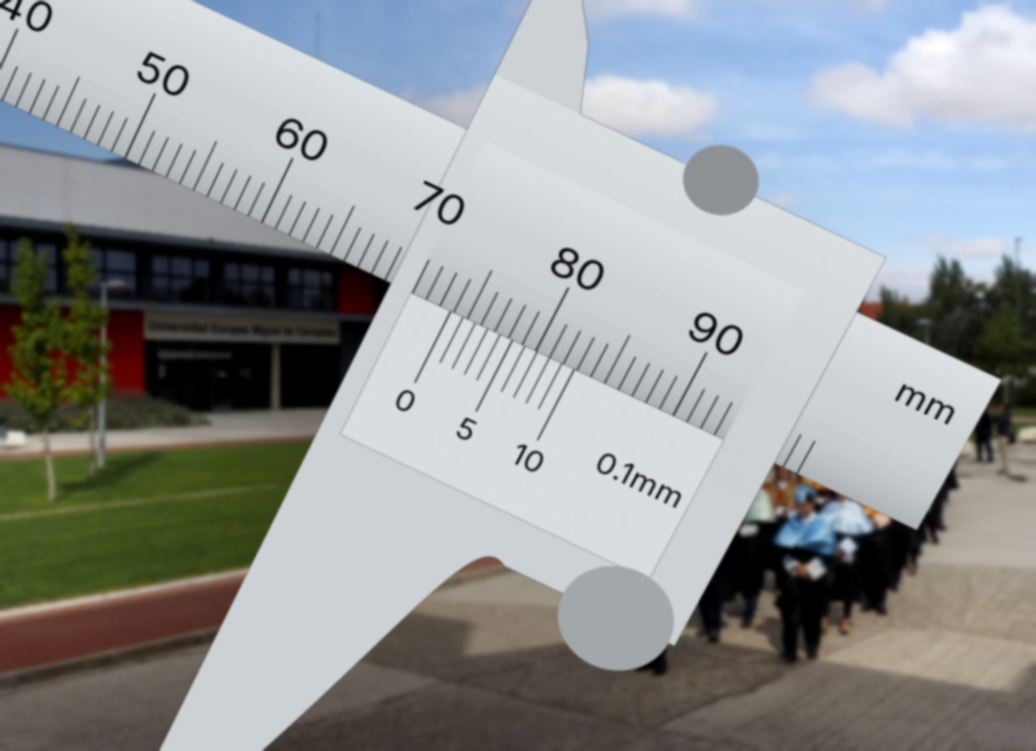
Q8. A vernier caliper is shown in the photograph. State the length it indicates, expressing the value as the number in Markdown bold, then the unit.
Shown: **73.8** mm
